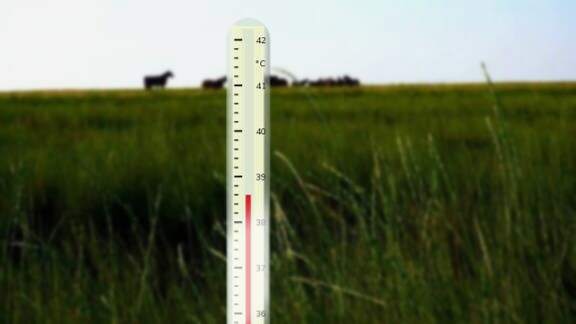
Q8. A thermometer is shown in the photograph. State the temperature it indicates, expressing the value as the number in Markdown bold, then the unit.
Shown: **38.6** °C
